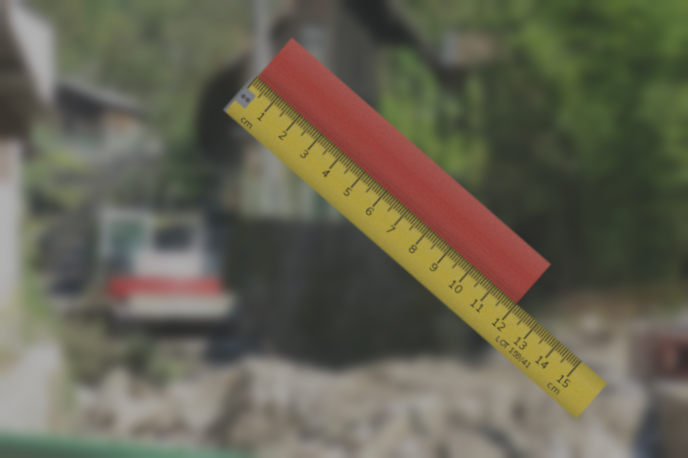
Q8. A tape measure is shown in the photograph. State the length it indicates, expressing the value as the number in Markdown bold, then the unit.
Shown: **12** cm
